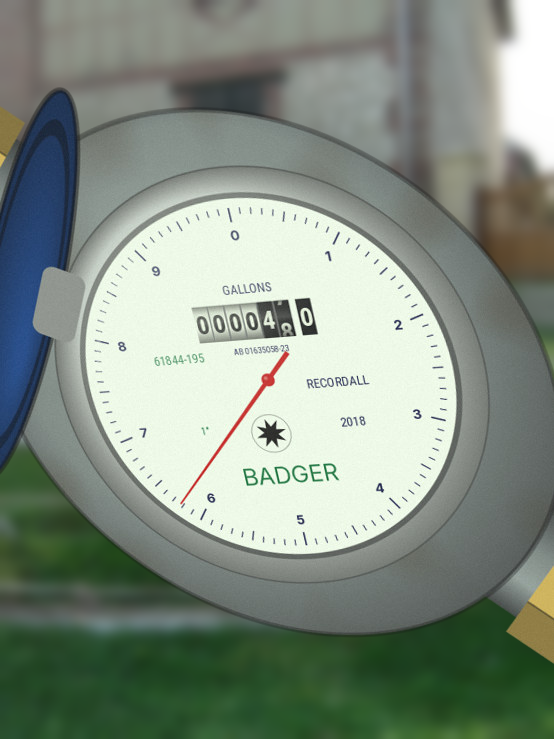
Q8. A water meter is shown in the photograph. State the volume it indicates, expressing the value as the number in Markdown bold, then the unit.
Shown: **476.2** gal
